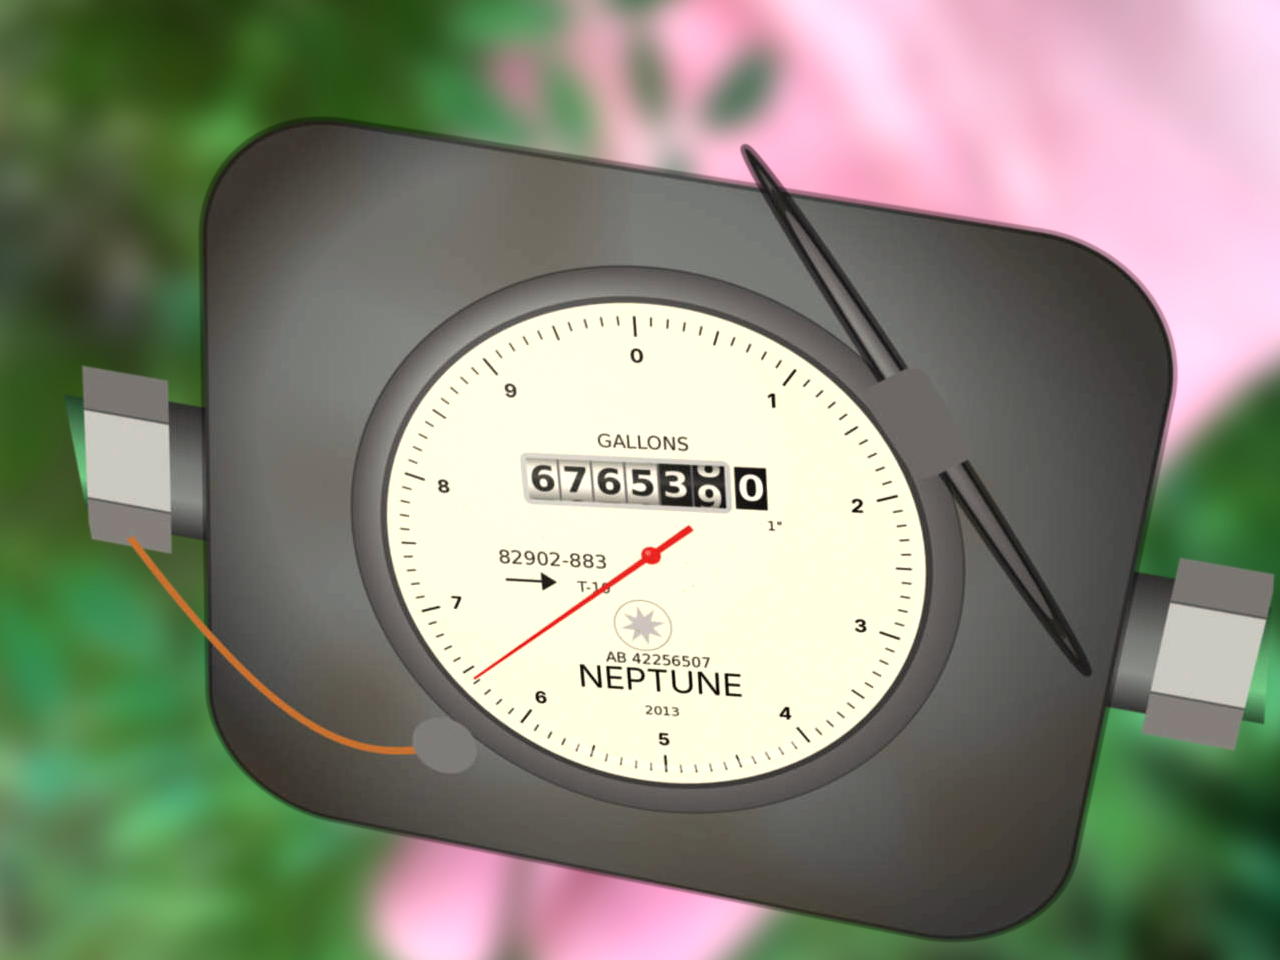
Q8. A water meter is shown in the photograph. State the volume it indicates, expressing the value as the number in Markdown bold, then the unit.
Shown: **6765386.4** gal
